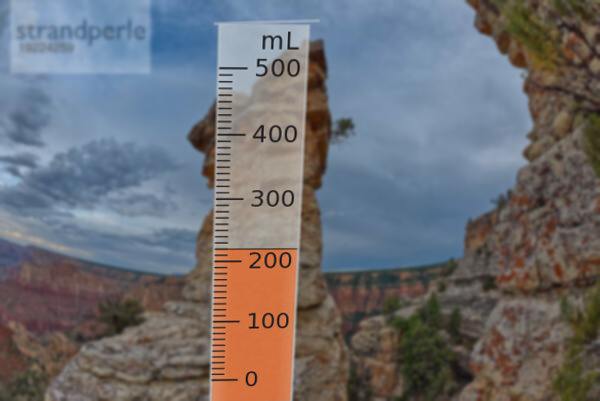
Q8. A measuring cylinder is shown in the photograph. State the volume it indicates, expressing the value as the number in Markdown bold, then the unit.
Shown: **220** mL
